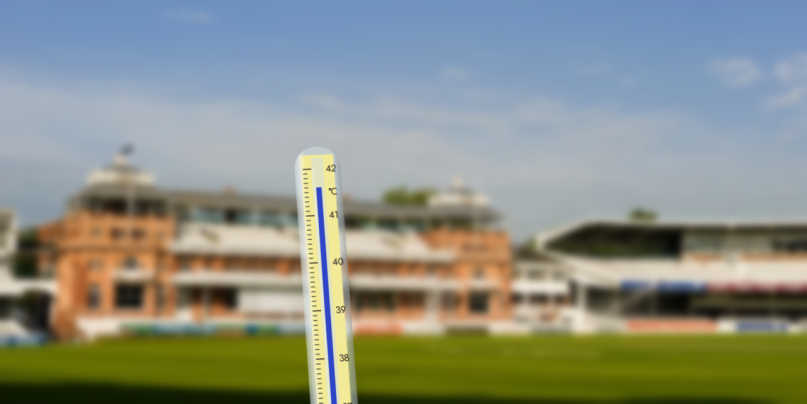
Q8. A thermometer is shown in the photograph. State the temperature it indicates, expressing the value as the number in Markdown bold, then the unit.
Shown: **41.6** °C
